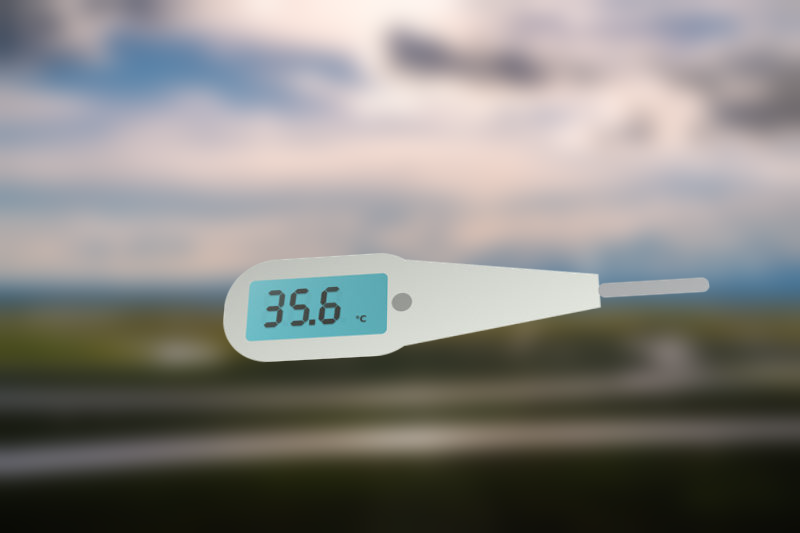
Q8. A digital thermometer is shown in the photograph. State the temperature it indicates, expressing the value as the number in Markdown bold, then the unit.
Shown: **35.6** °C
